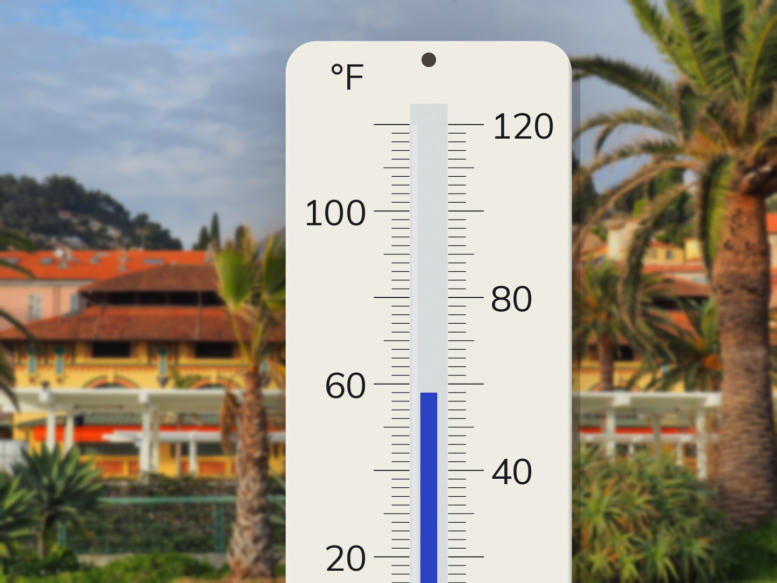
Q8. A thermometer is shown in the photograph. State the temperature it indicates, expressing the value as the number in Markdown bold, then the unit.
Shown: **58** °F
